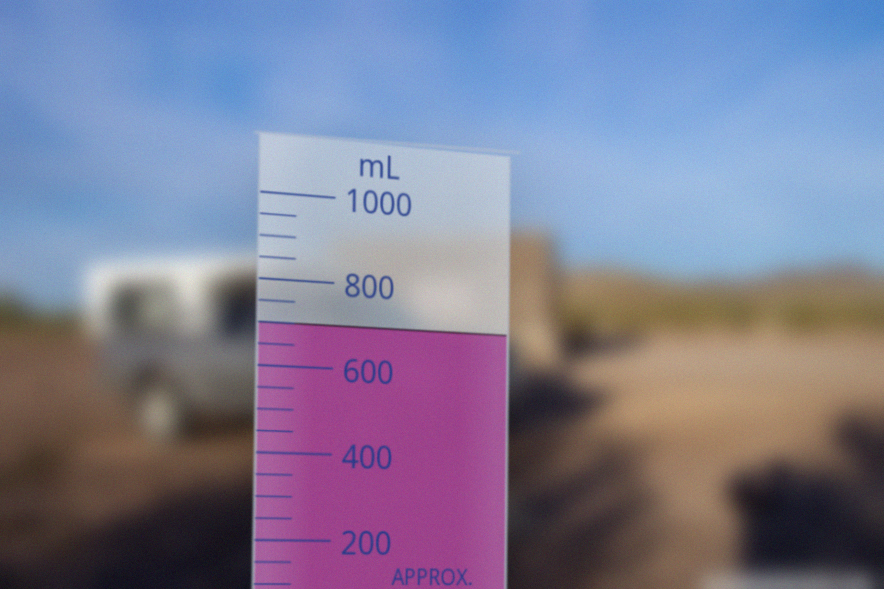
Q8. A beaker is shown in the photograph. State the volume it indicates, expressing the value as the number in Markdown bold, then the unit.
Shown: **700** mL
